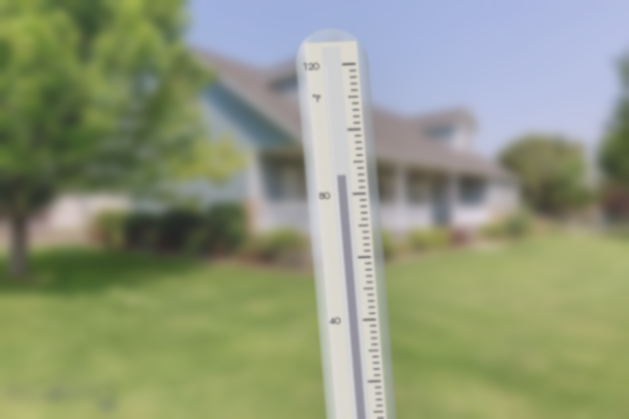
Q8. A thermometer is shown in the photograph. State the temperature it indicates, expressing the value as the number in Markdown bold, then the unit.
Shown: **86** °F
